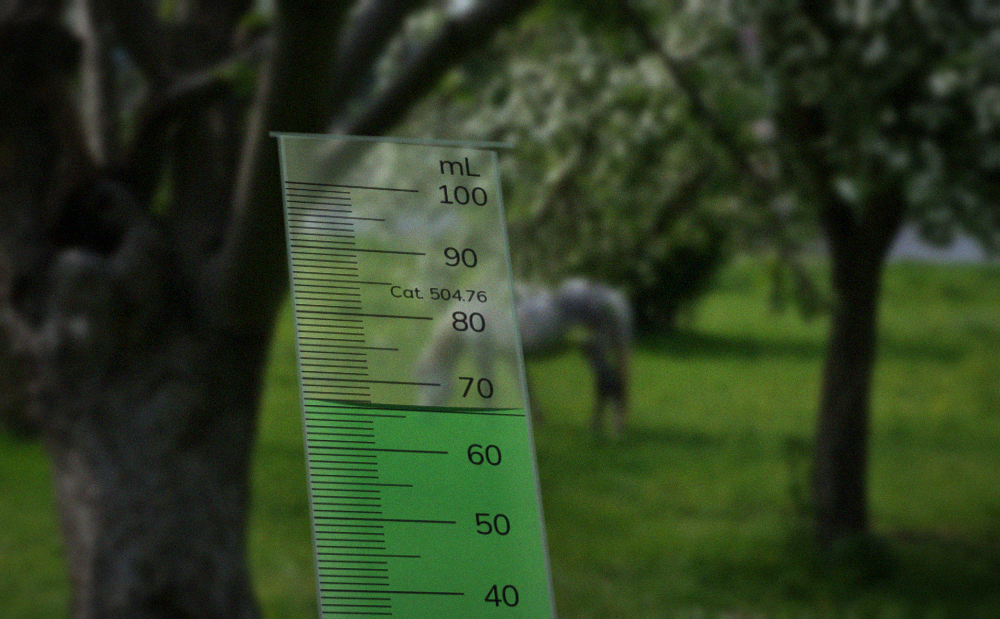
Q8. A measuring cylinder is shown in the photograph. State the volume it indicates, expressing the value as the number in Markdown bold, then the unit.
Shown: **66** mL
